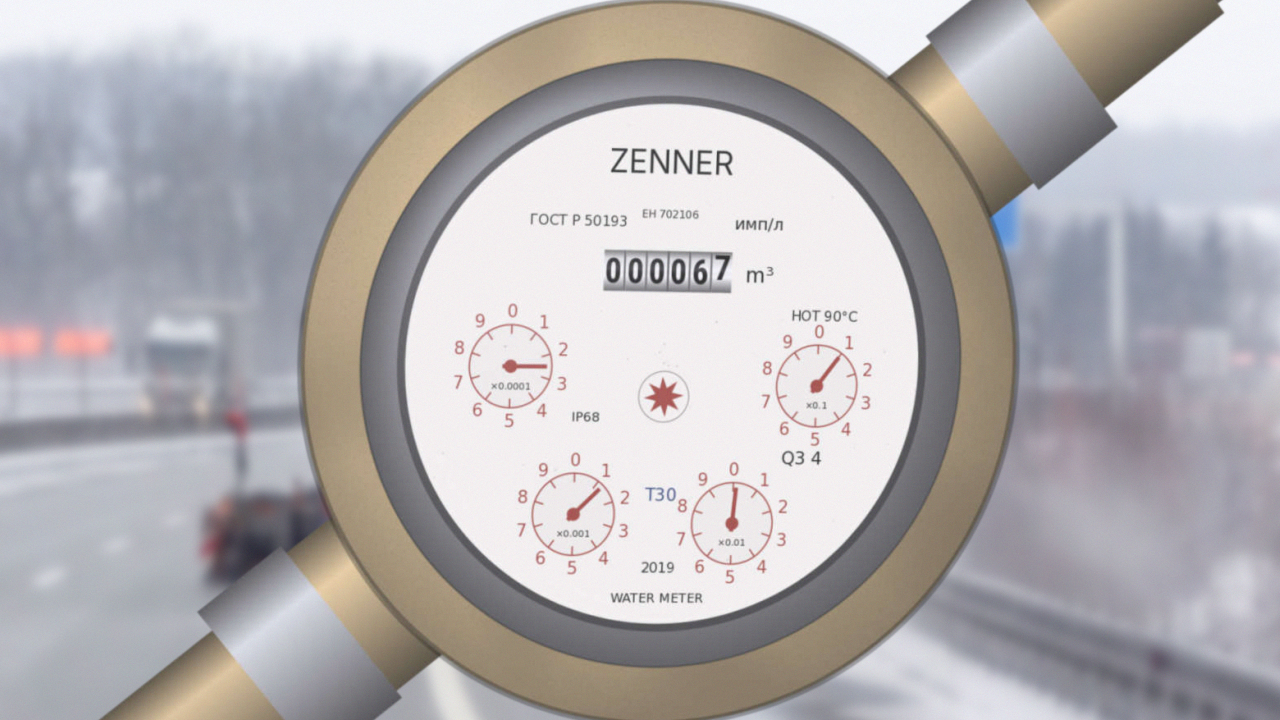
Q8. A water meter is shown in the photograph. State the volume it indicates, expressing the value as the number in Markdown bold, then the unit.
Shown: **67.1012** m³
